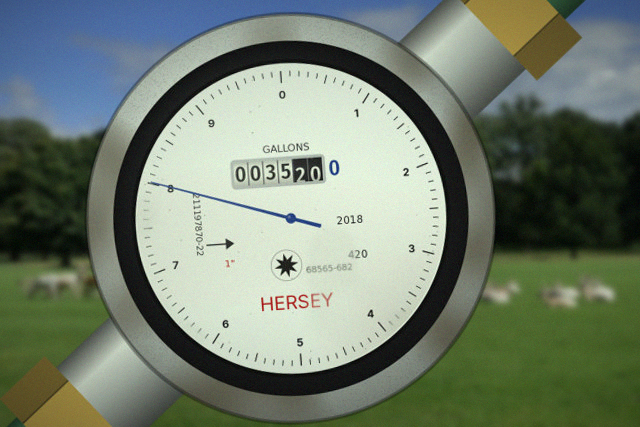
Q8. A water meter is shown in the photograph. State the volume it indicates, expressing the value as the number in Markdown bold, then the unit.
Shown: **35198.0** gal
